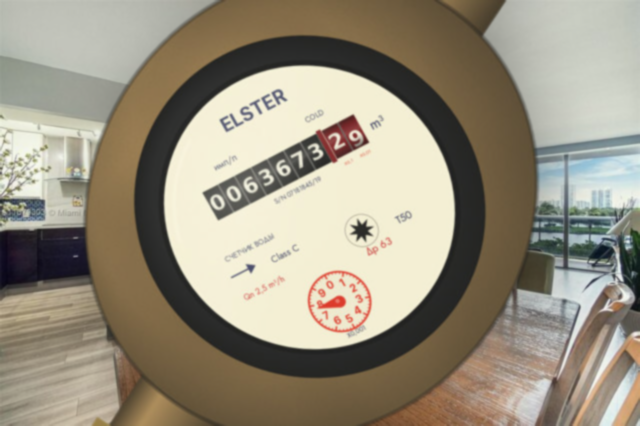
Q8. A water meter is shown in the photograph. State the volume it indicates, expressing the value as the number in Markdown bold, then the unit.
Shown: **63673.287** m³
